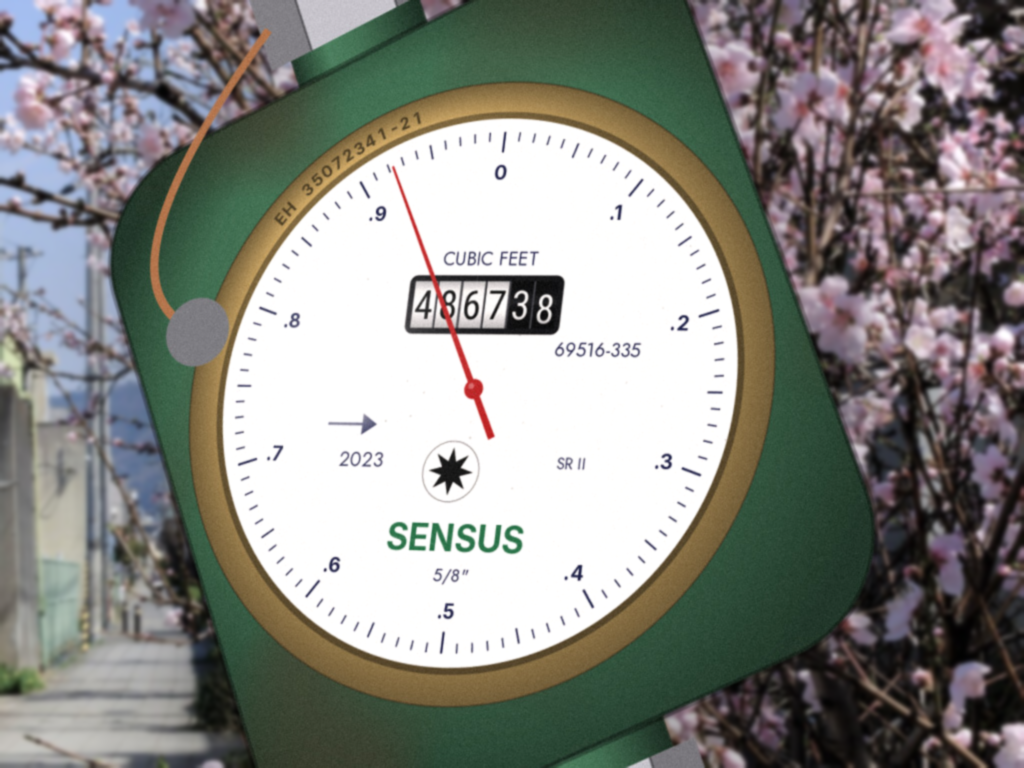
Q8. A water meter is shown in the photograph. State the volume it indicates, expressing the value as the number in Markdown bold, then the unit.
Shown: **486737.92** ft³
